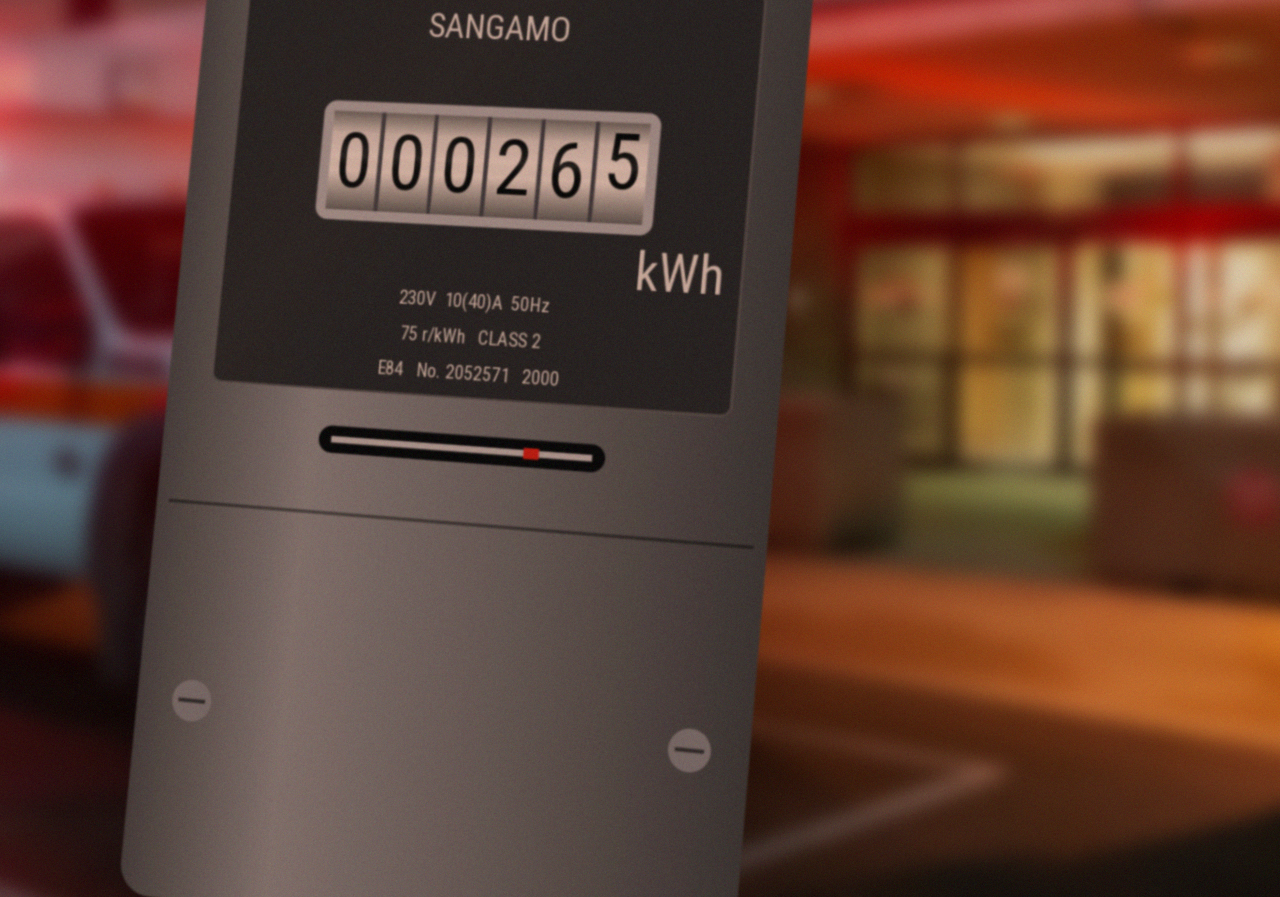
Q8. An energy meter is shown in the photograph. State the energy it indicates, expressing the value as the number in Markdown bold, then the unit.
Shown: **265** kWh
